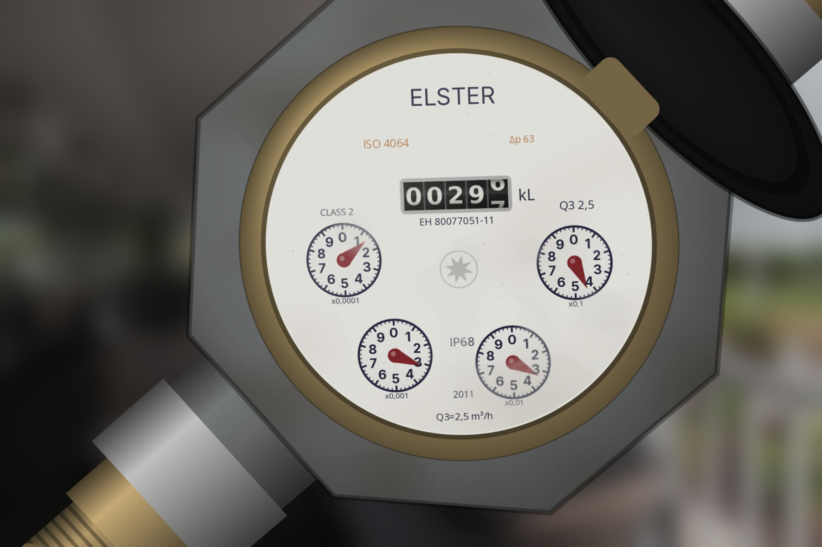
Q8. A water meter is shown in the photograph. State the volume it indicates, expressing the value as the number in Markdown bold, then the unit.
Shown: **296.4331** kL
